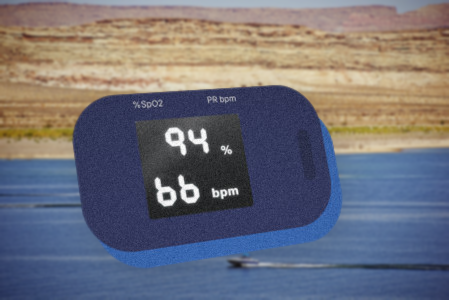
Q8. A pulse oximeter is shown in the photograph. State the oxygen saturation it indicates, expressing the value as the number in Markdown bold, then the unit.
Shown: **94** %
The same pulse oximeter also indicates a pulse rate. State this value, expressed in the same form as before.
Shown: **66** bpm
